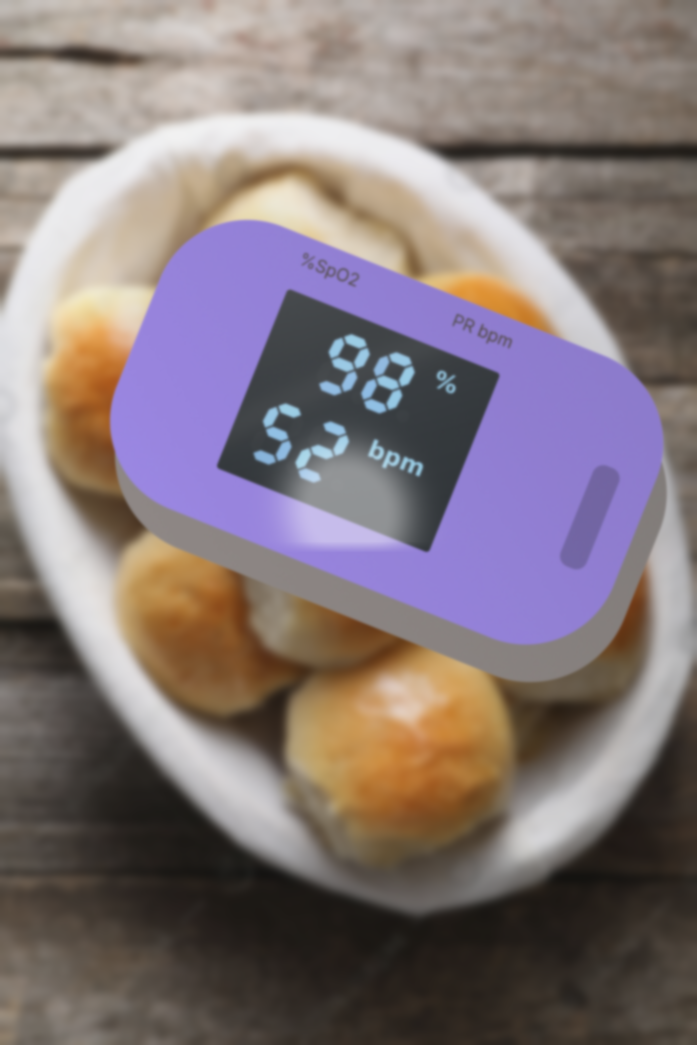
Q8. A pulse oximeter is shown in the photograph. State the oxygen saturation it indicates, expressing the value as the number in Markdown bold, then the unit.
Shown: **98** %
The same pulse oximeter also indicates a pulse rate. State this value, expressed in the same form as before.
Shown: **52** bpm
